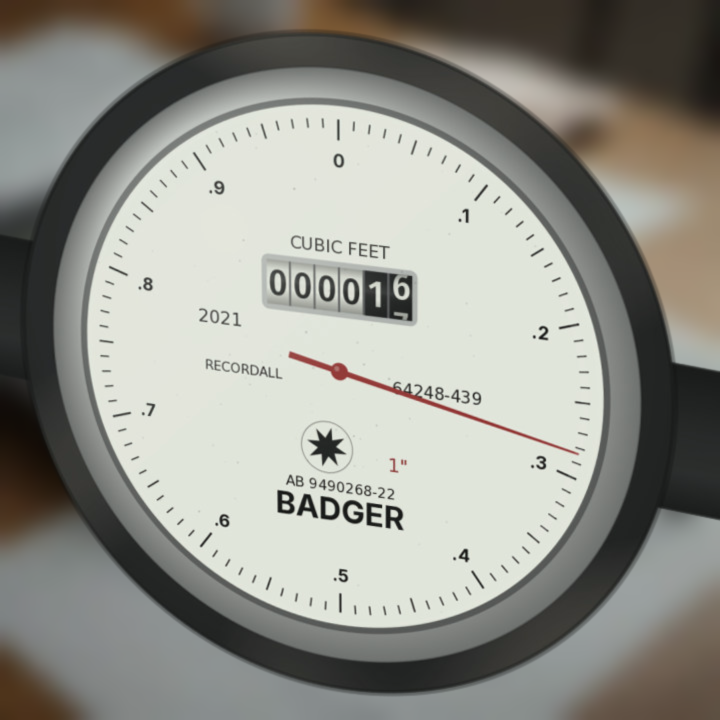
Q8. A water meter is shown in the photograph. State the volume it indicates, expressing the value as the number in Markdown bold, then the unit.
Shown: **16.28** ft³
